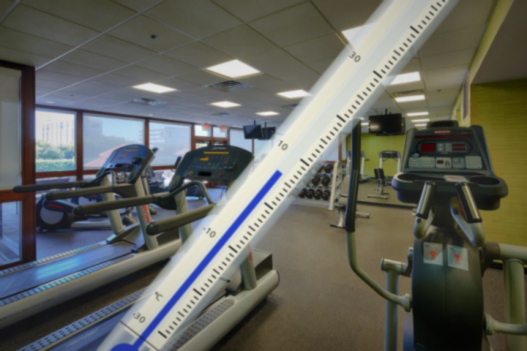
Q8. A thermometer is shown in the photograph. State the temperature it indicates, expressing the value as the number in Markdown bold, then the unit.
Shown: **6** °C
